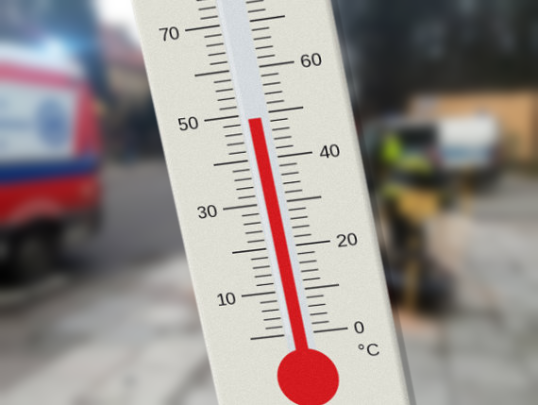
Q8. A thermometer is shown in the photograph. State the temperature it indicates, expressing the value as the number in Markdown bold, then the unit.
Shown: **49** °C
